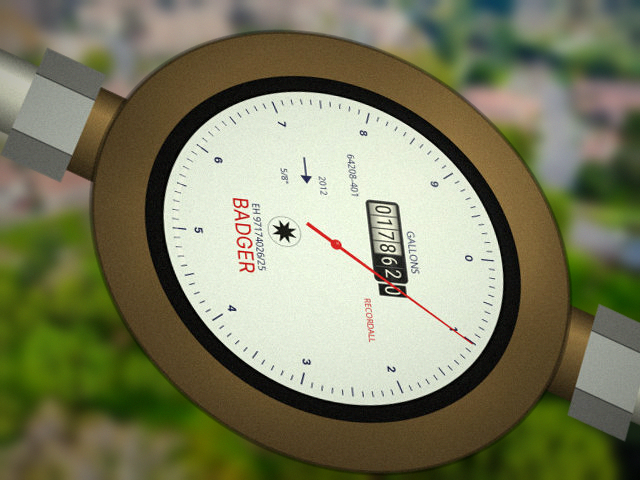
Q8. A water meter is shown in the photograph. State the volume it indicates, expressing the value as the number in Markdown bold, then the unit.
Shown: **178621.0** gal
